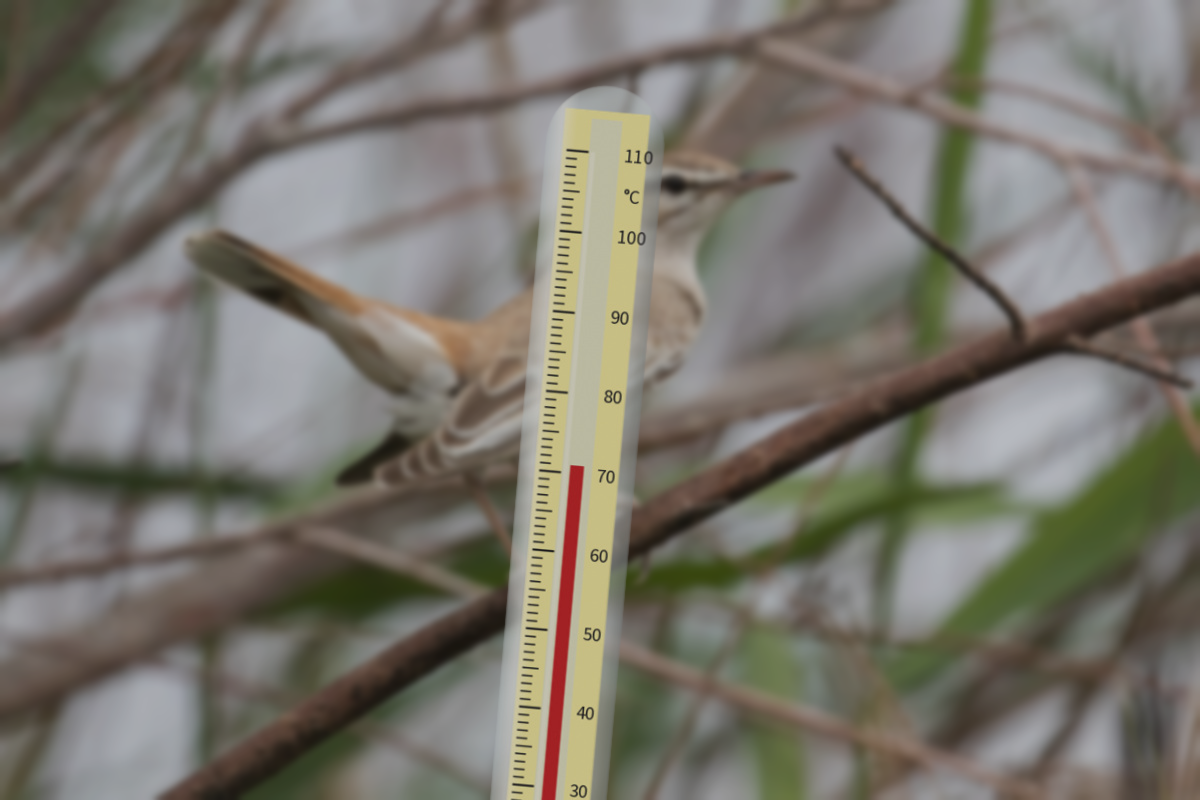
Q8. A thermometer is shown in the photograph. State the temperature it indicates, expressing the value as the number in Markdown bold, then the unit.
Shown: **71** °C
